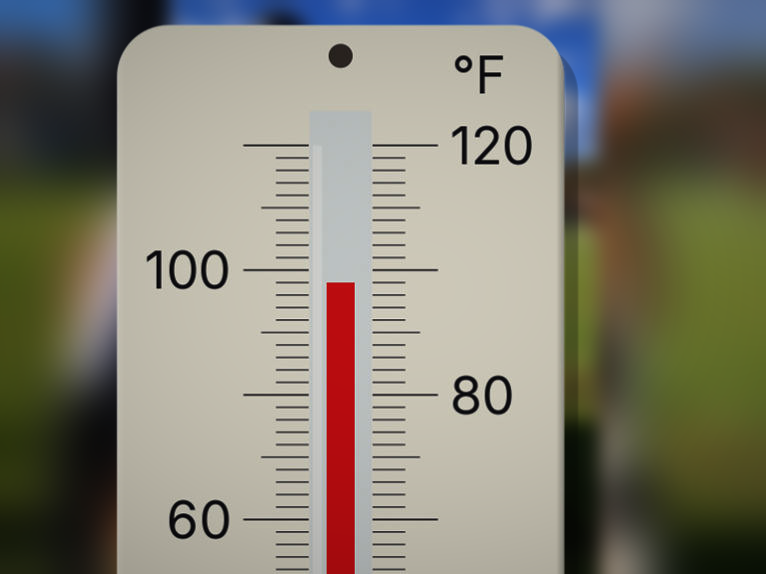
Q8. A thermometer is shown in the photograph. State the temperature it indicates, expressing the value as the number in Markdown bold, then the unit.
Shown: **98** °F
